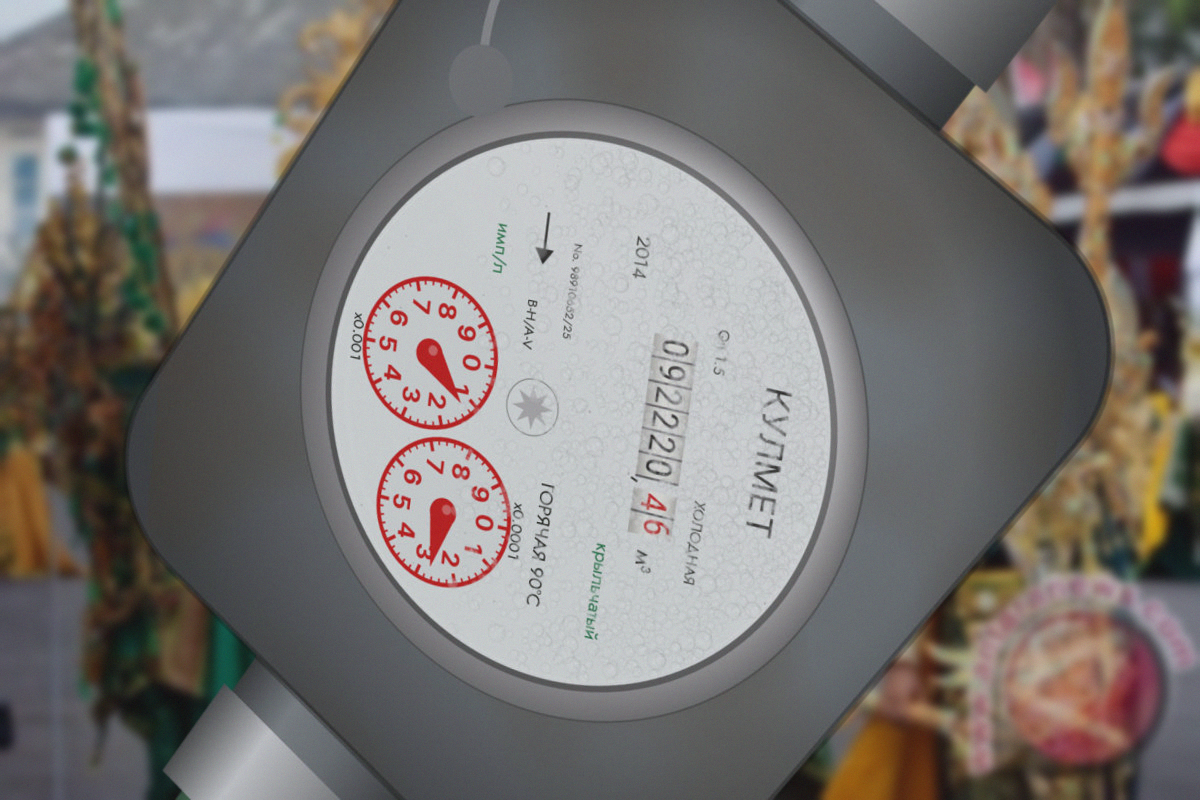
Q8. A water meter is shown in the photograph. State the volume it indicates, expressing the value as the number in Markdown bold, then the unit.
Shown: **92220.4612** m³
